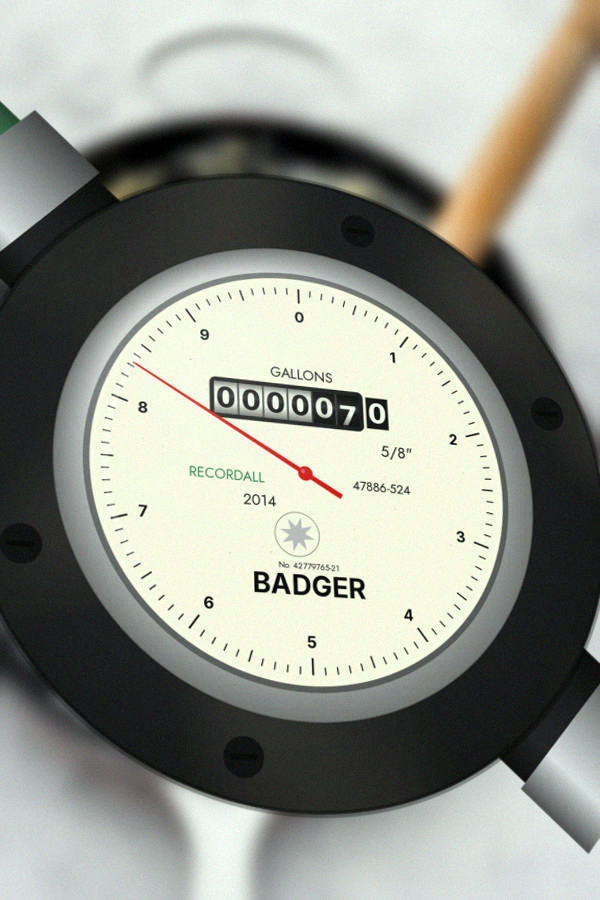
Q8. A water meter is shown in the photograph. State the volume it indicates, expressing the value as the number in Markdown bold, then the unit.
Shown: **68.3** gal
